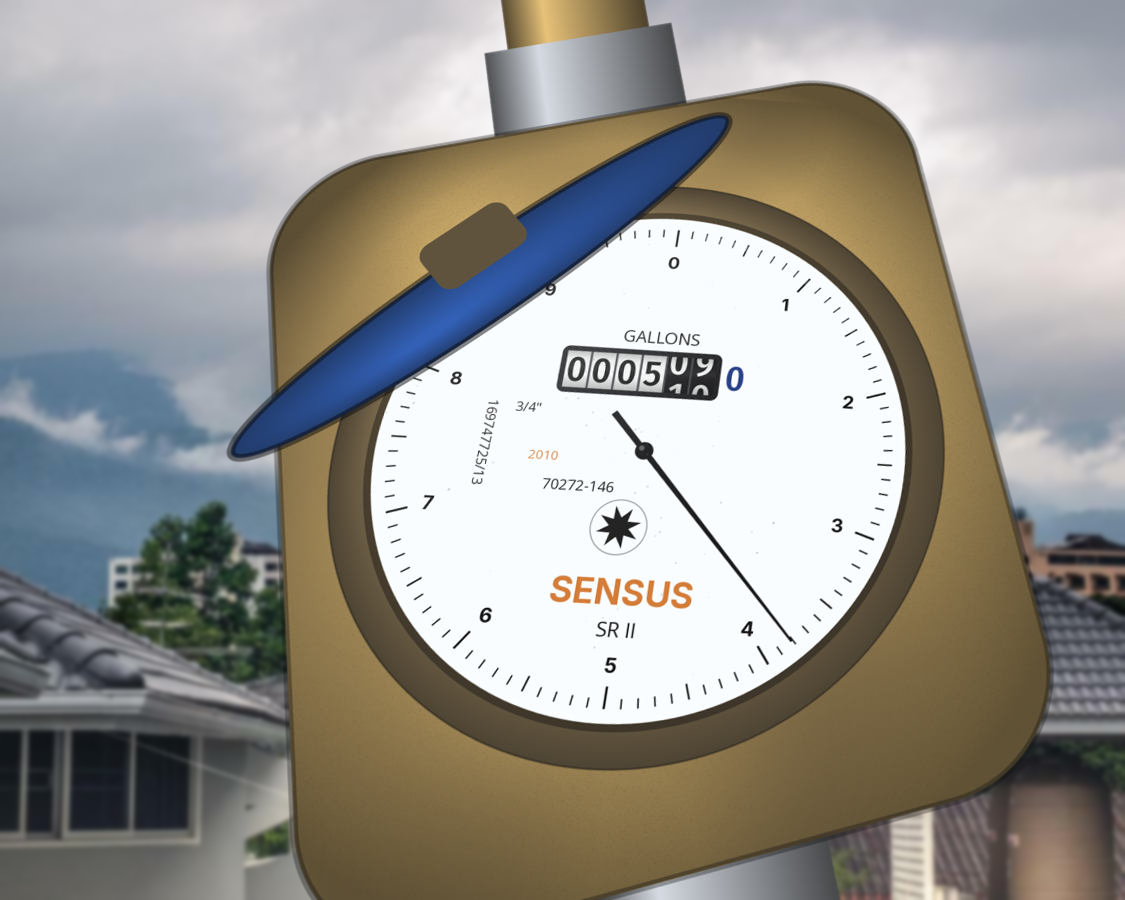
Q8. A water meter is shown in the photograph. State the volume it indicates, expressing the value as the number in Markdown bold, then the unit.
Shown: **5093.8** gal
